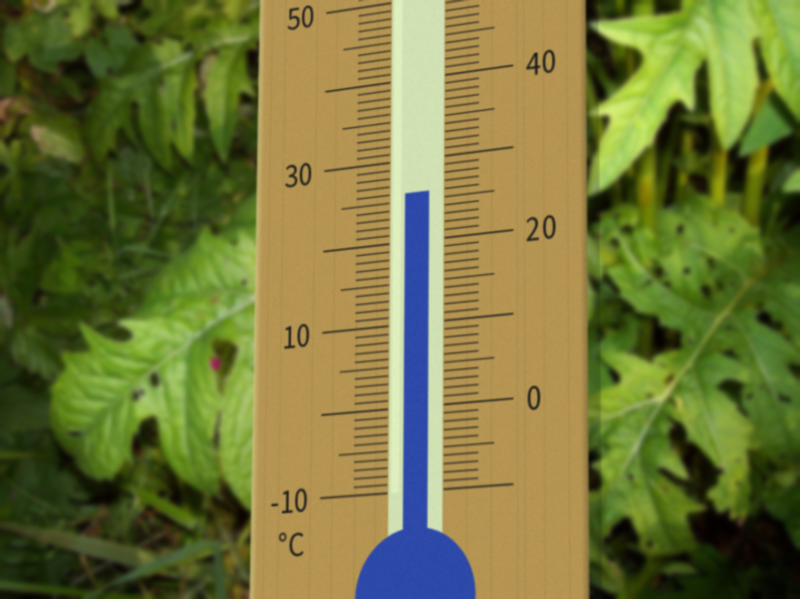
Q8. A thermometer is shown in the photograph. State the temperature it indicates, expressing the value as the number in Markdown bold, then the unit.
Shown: **26** °C
